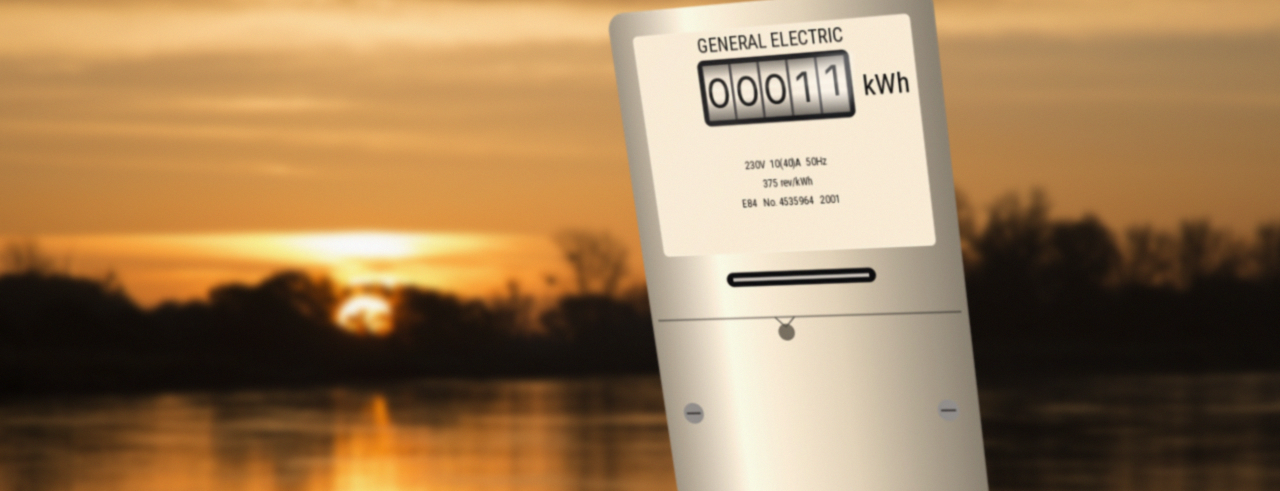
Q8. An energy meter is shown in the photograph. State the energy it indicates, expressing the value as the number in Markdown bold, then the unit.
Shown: **11** kWh
